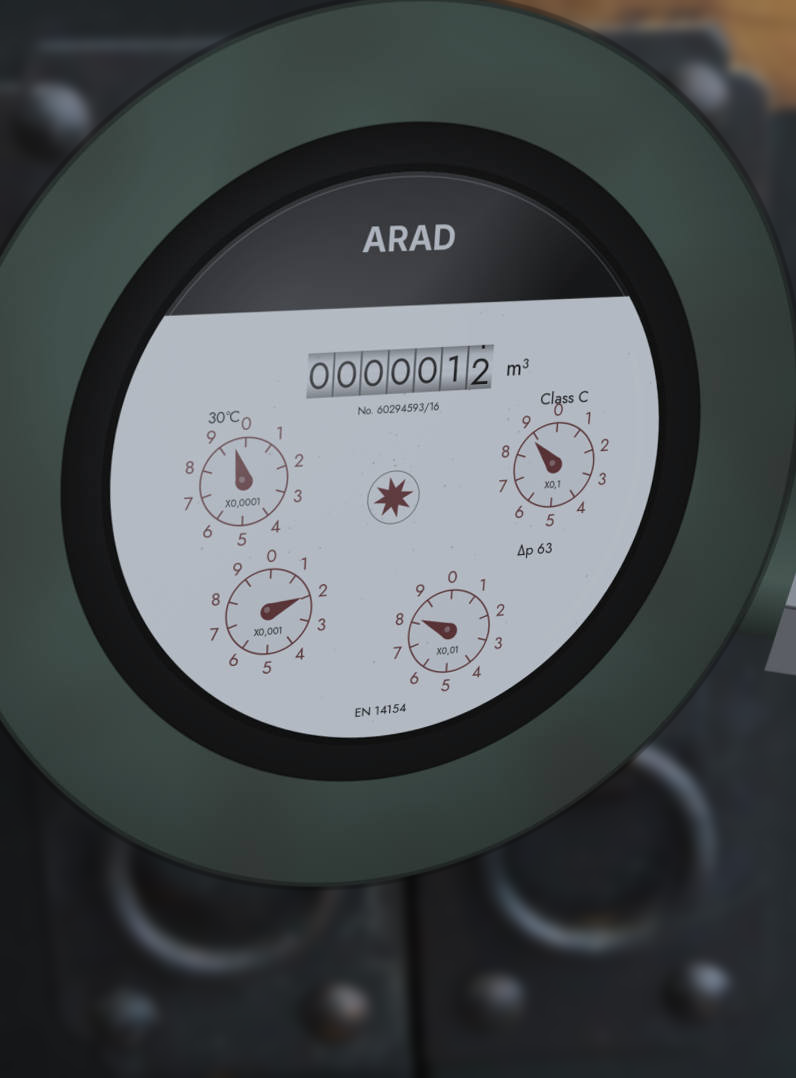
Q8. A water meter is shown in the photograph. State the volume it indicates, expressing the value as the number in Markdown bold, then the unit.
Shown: **11.8819** m³
